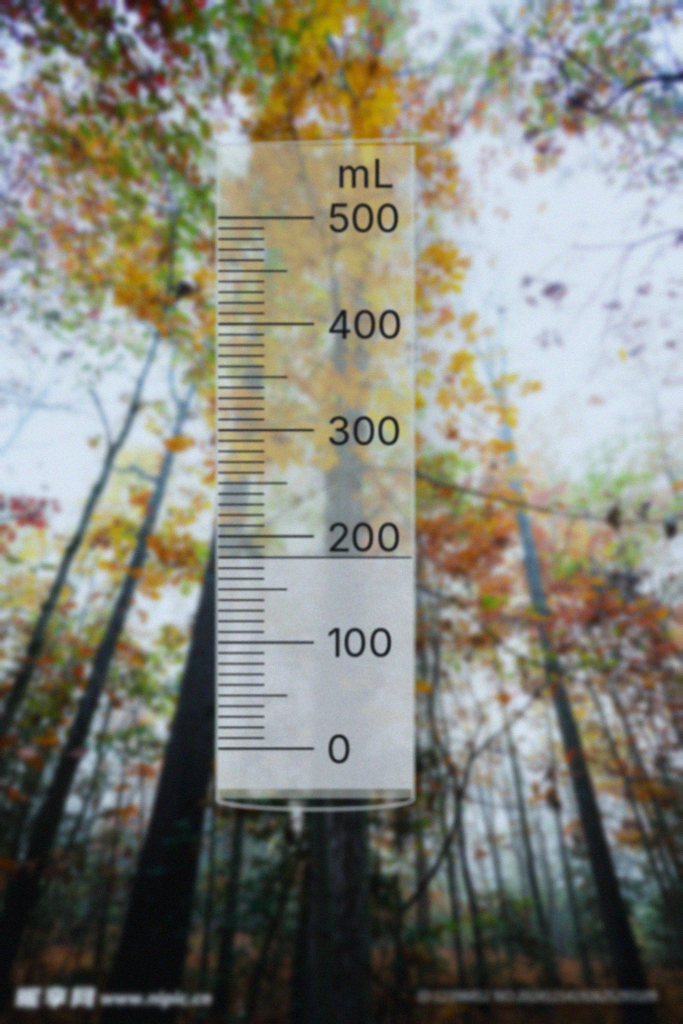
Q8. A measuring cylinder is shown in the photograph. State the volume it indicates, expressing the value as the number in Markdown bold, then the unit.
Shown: **180** mL
